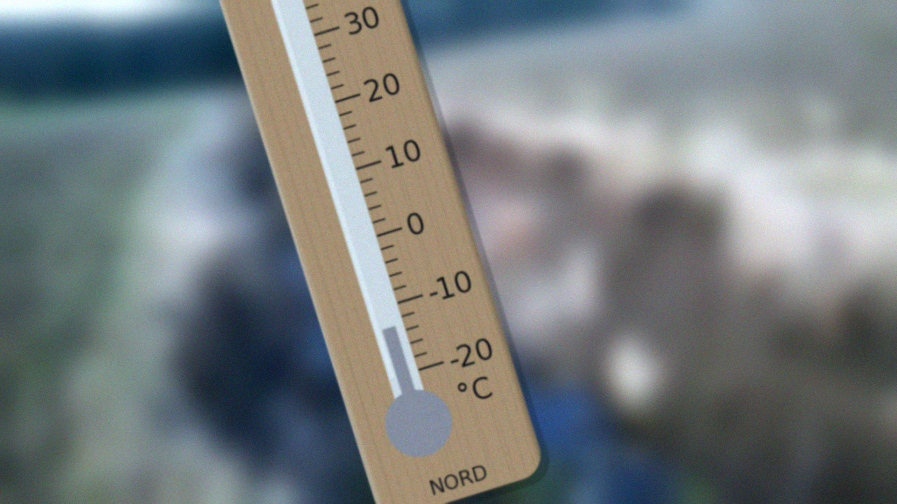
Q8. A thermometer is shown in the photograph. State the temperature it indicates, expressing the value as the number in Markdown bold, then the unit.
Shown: **-13** °C
